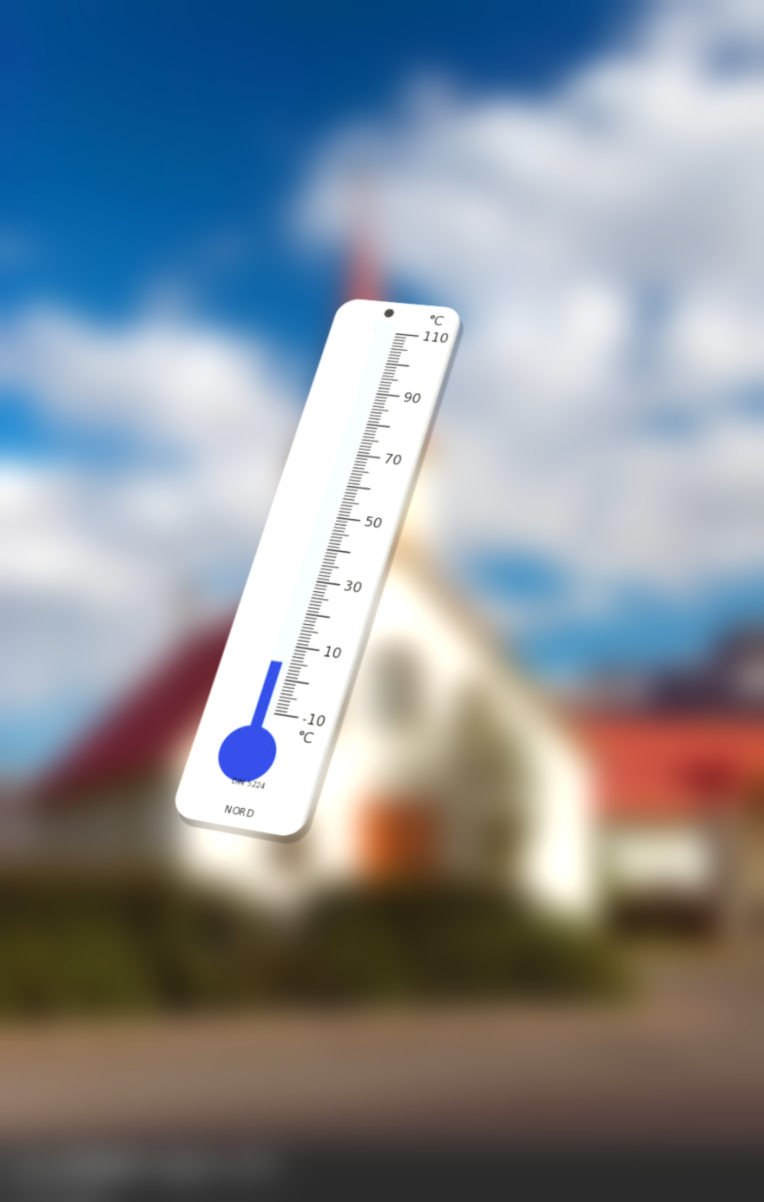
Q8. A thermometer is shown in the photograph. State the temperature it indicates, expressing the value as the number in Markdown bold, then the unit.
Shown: **5** °C
